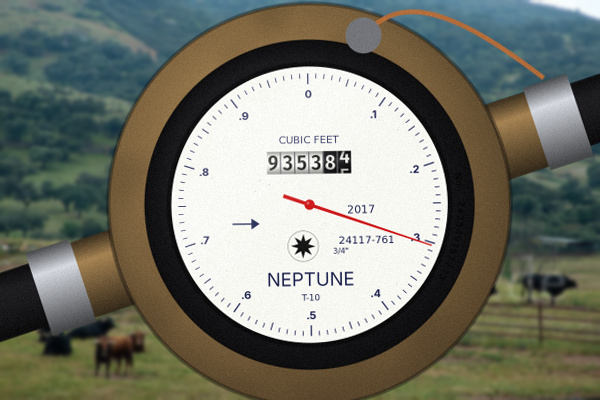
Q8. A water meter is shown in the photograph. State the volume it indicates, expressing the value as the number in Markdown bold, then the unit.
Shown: **935384.30** ft³
